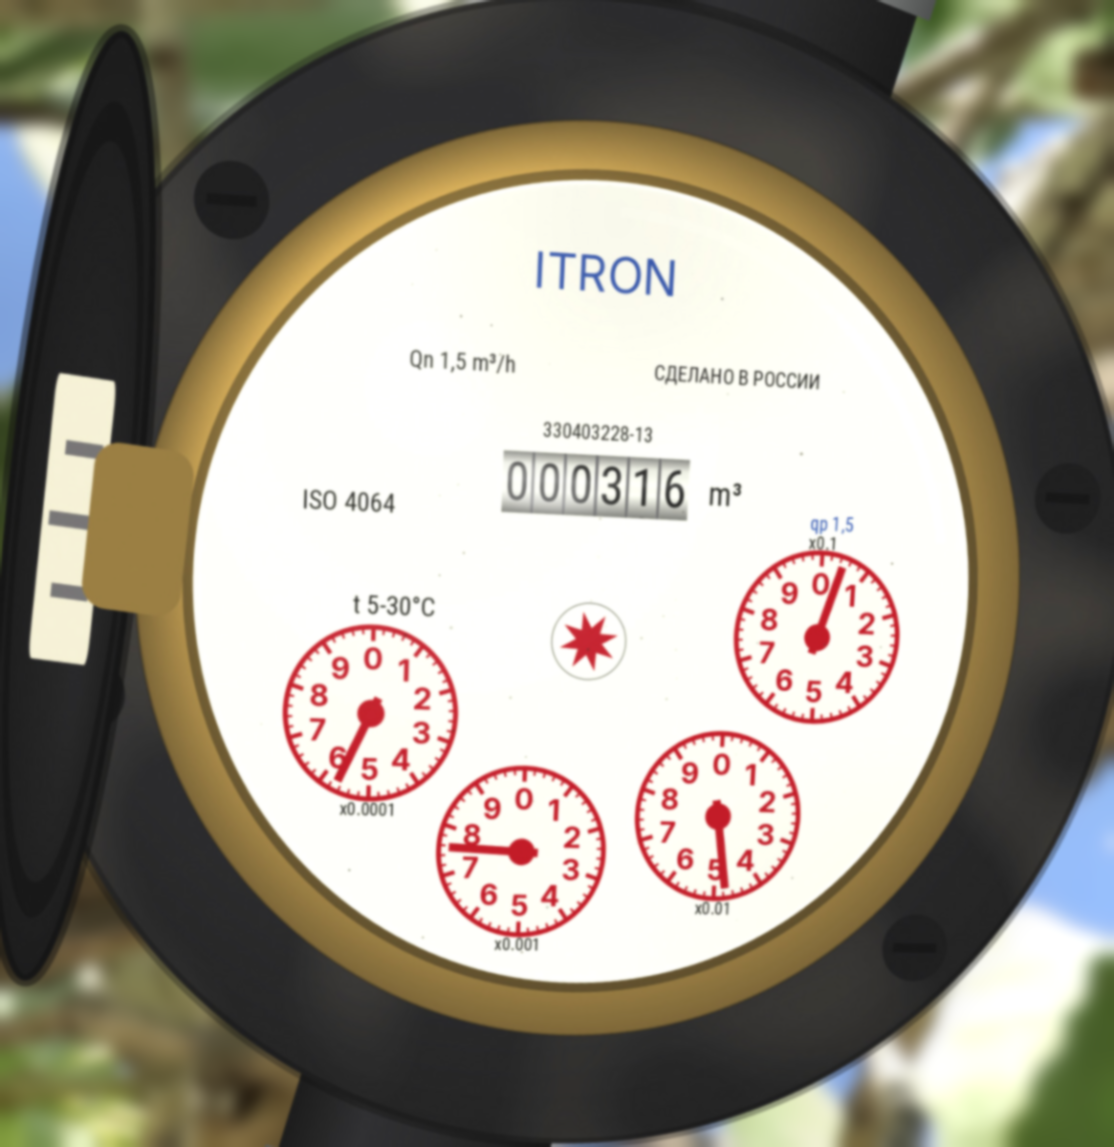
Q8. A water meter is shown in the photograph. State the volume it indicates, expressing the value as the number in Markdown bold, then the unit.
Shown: **316.0475** m³
